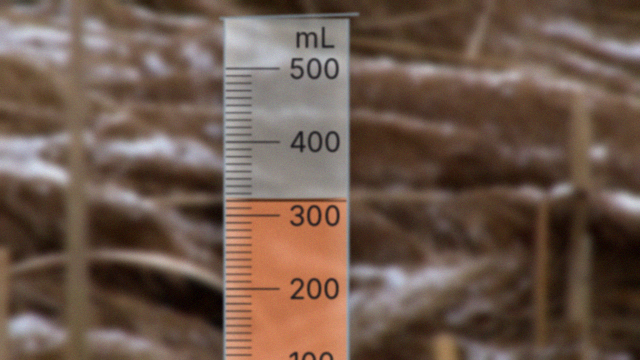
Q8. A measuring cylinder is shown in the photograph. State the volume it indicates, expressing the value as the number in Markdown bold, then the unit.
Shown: **320** mL
